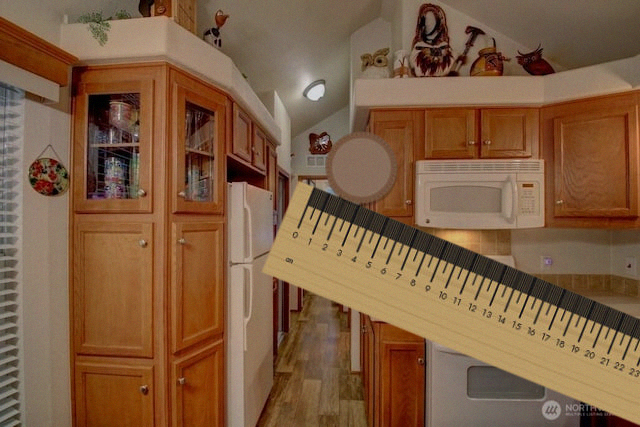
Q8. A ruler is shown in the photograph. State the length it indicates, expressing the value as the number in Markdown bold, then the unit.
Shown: **4.5** cm
